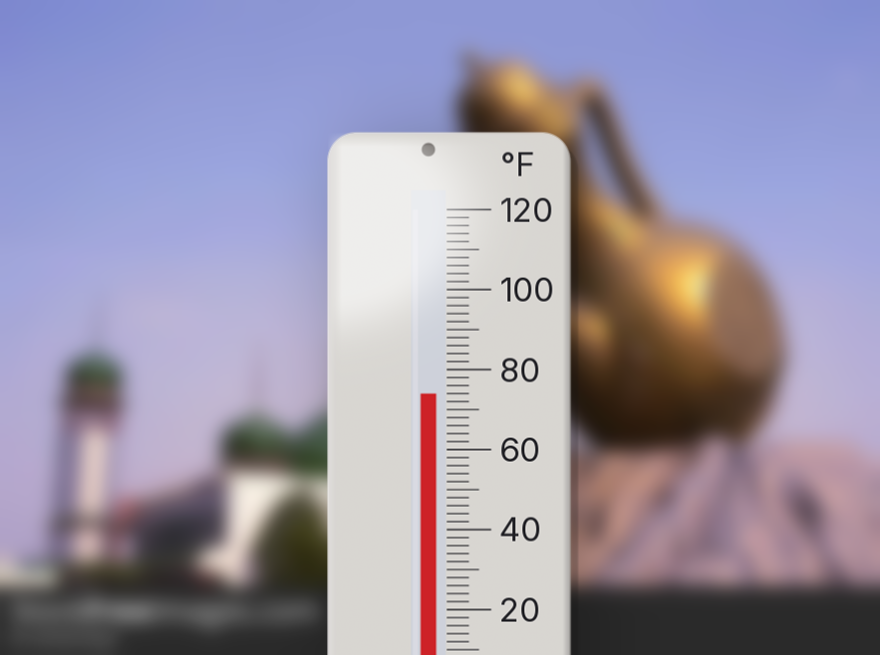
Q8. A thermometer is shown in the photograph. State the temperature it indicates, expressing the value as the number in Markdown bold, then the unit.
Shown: **74** °F
